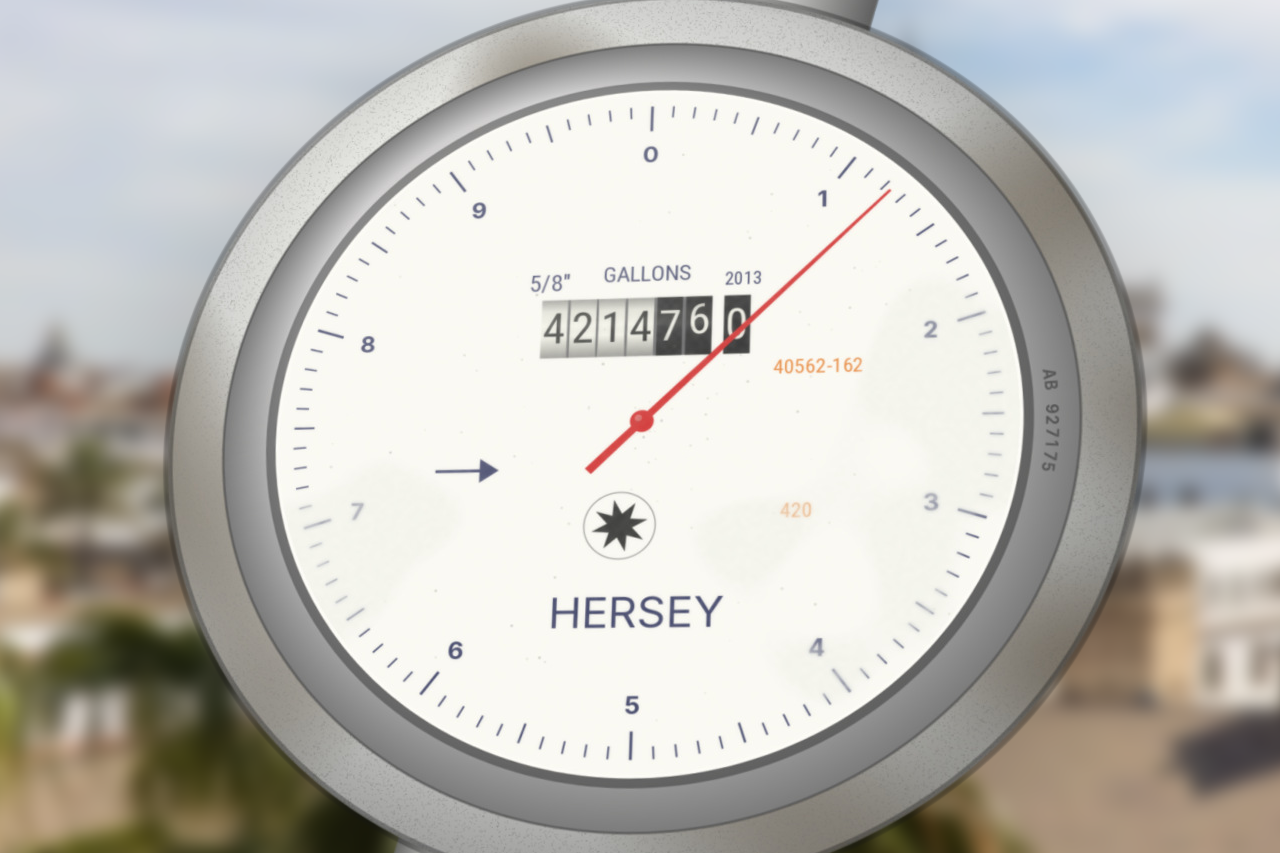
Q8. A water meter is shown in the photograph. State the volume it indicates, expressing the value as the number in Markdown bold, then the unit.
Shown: **4214761.2** gal
